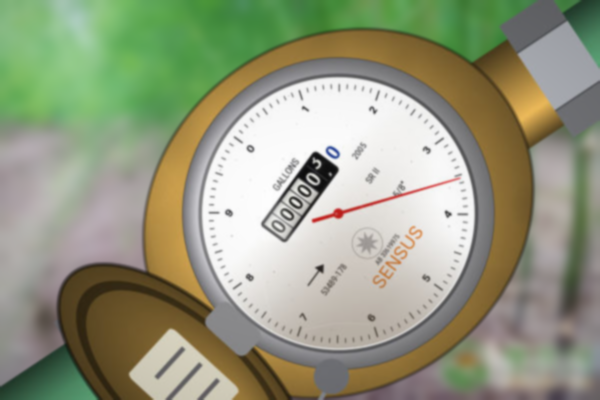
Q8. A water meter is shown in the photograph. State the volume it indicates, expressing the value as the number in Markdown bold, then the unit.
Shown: **33.5** gal
